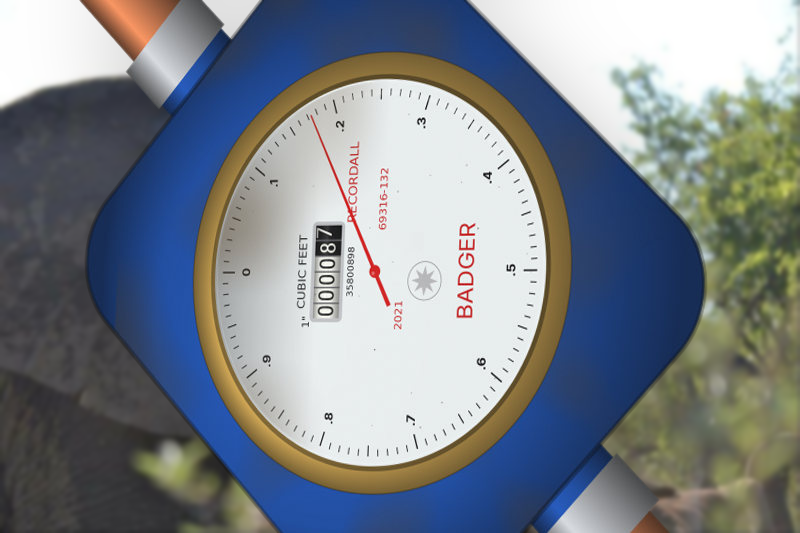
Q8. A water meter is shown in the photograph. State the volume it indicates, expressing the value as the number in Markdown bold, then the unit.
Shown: **87.17** ft³
